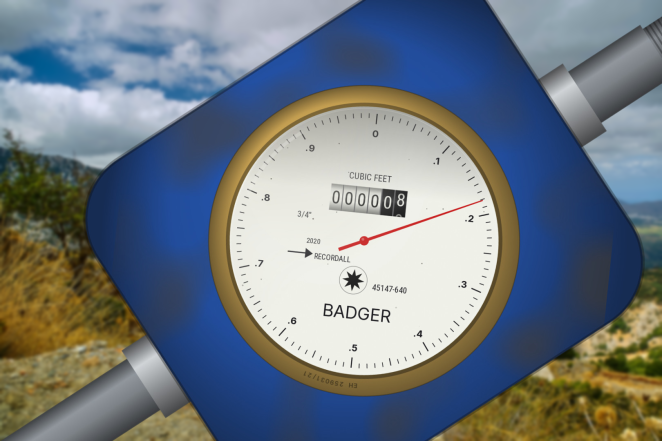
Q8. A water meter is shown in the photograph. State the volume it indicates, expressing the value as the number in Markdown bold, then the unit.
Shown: **8.18** ft³
